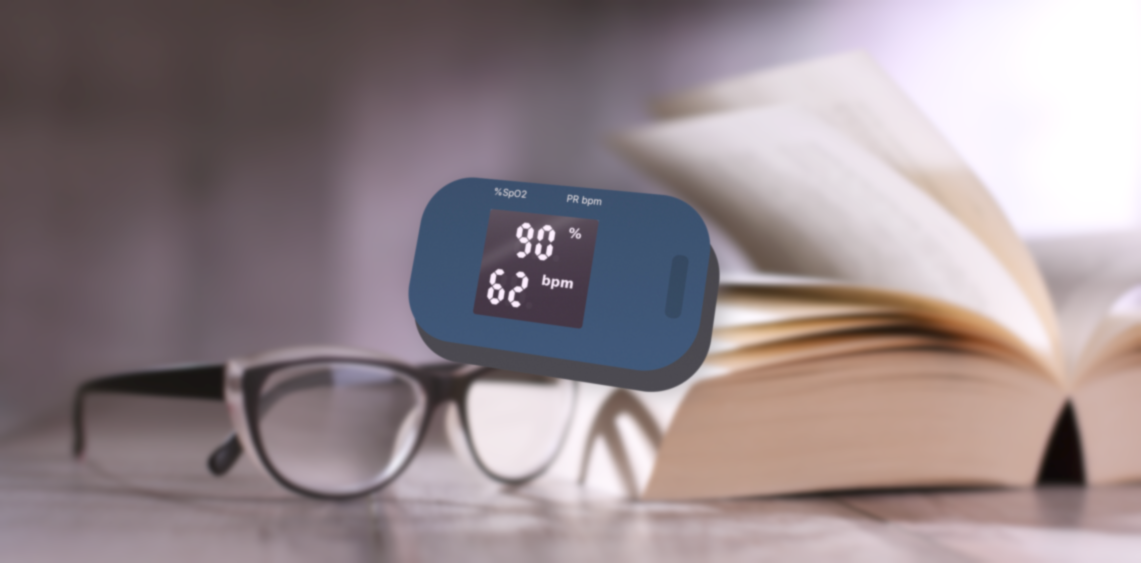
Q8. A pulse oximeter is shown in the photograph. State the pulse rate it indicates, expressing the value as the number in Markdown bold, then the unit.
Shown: **62** bpm
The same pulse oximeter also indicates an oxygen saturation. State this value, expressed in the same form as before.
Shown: **90** %
